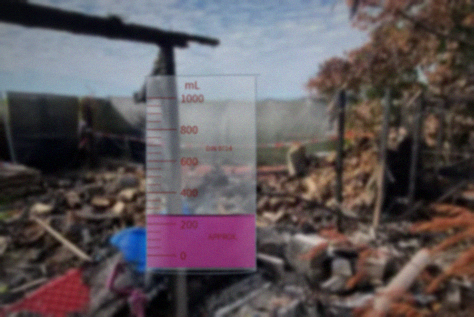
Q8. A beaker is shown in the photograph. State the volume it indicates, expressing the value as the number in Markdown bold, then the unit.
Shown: **250** mL
